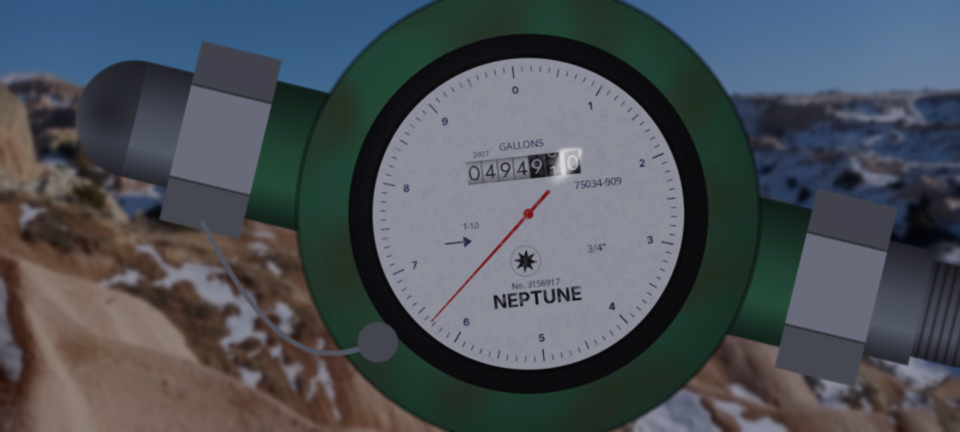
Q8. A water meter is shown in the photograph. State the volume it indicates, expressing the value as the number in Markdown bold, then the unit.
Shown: **494906.3** gal
